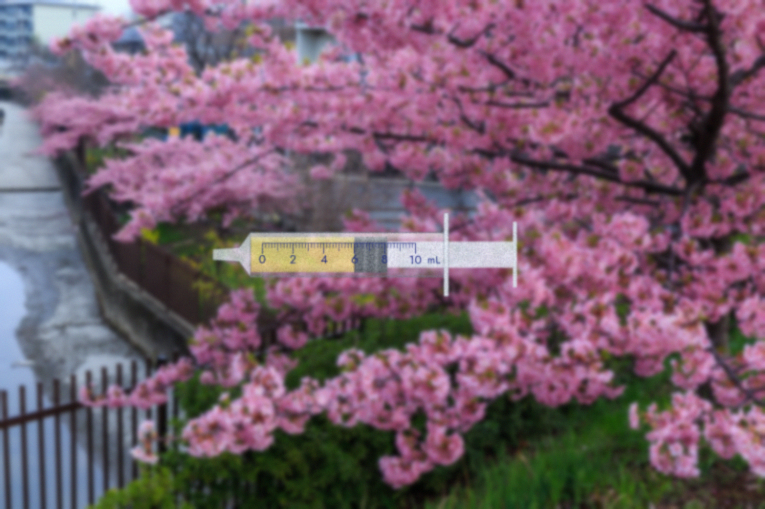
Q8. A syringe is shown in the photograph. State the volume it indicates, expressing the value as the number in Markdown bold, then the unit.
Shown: **6** mL
